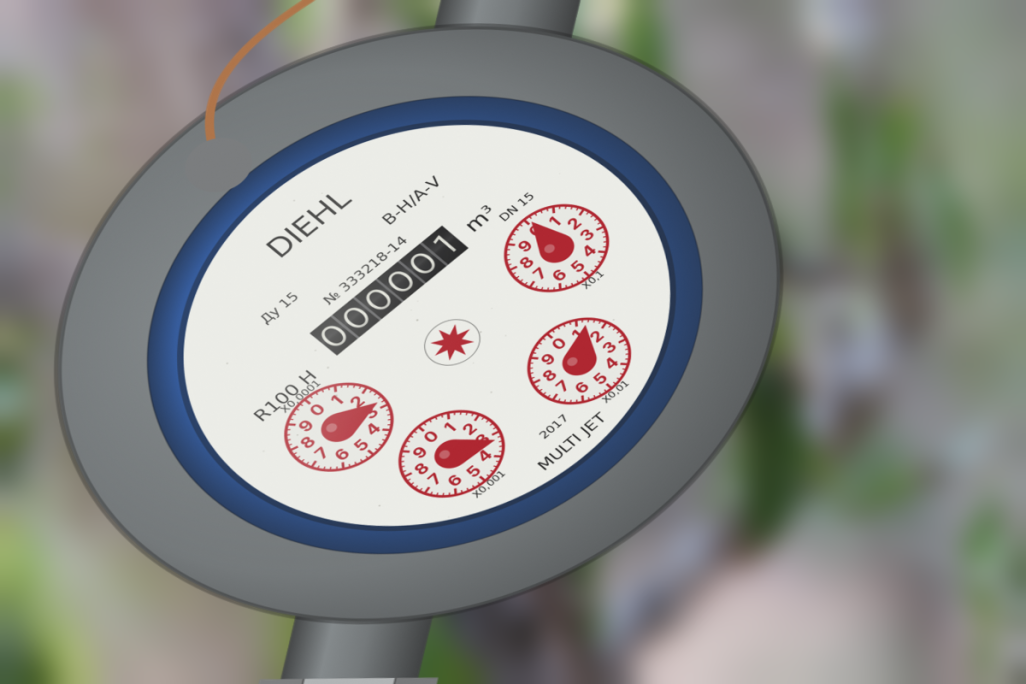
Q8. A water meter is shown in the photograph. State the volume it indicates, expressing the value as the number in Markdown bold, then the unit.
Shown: **1.0132** m³
